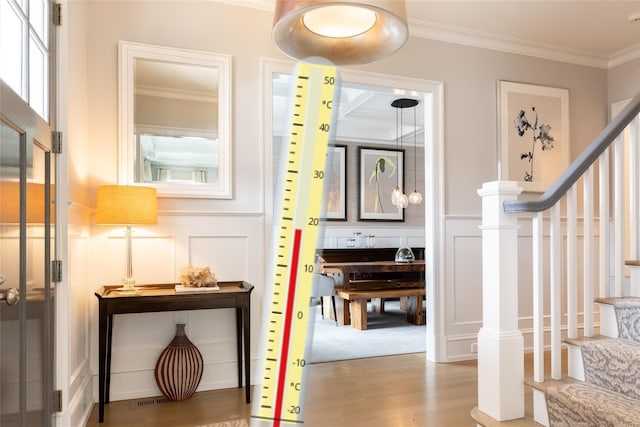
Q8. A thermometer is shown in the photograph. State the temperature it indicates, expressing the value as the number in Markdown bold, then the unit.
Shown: **18** °C
